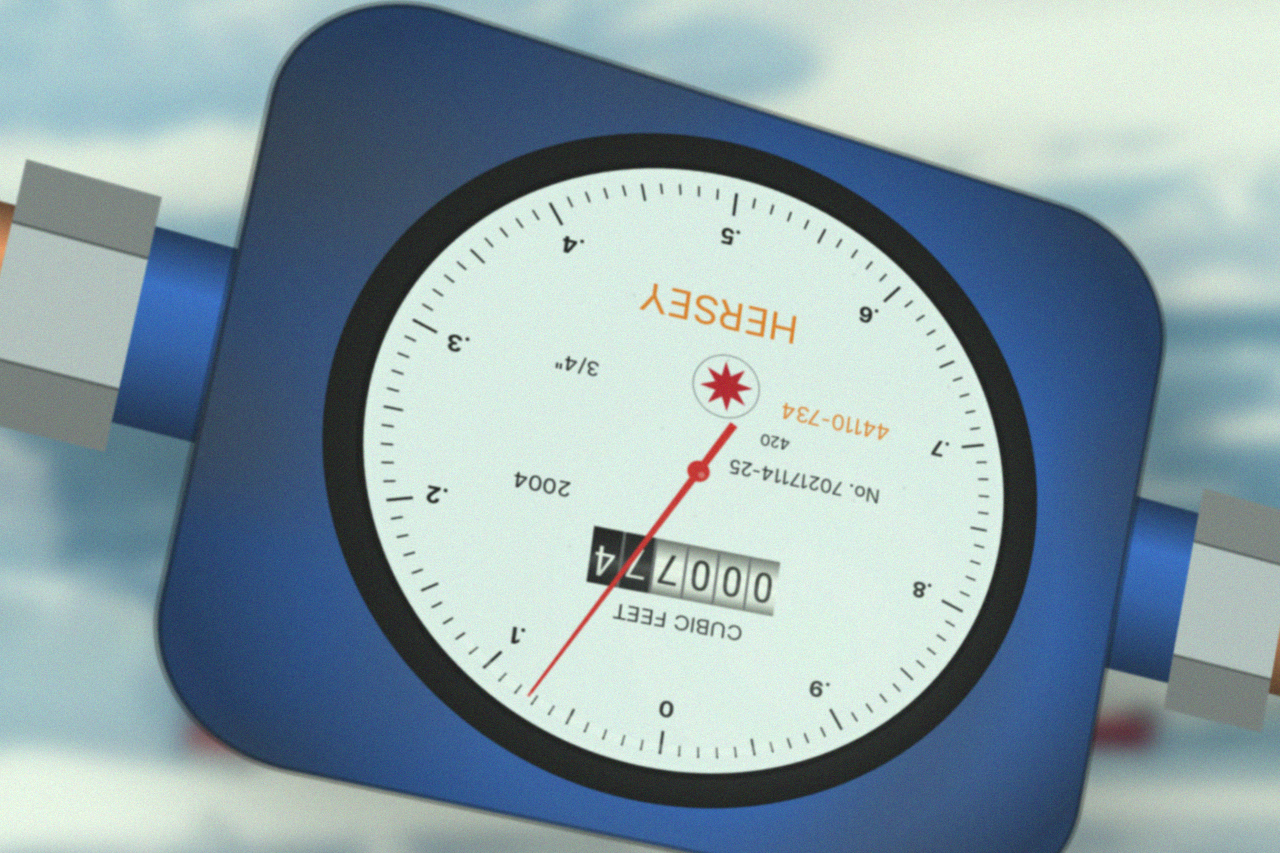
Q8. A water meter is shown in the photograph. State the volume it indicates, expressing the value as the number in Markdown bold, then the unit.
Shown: **774.07** ft³
